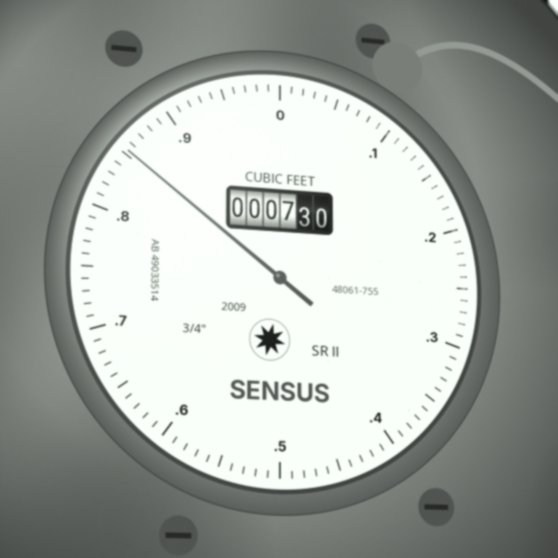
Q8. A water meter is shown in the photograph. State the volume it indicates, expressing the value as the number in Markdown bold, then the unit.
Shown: **729.85** ft³
